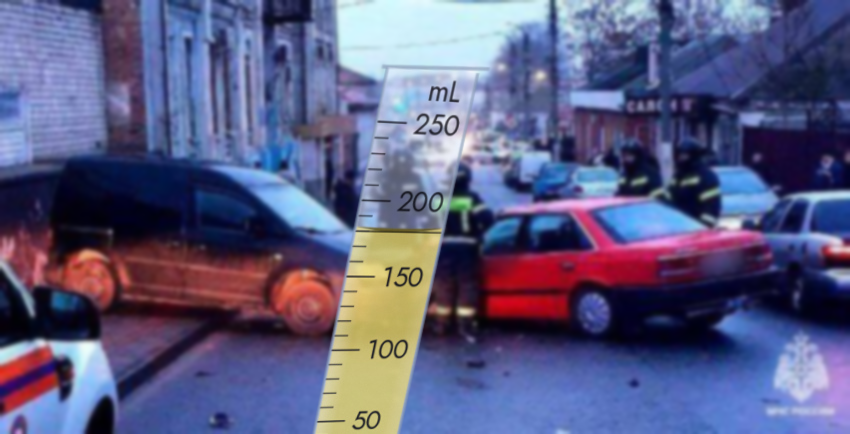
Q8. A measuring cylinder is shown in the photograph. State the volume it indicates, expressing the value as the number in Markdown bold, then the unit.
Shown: **180** mL
